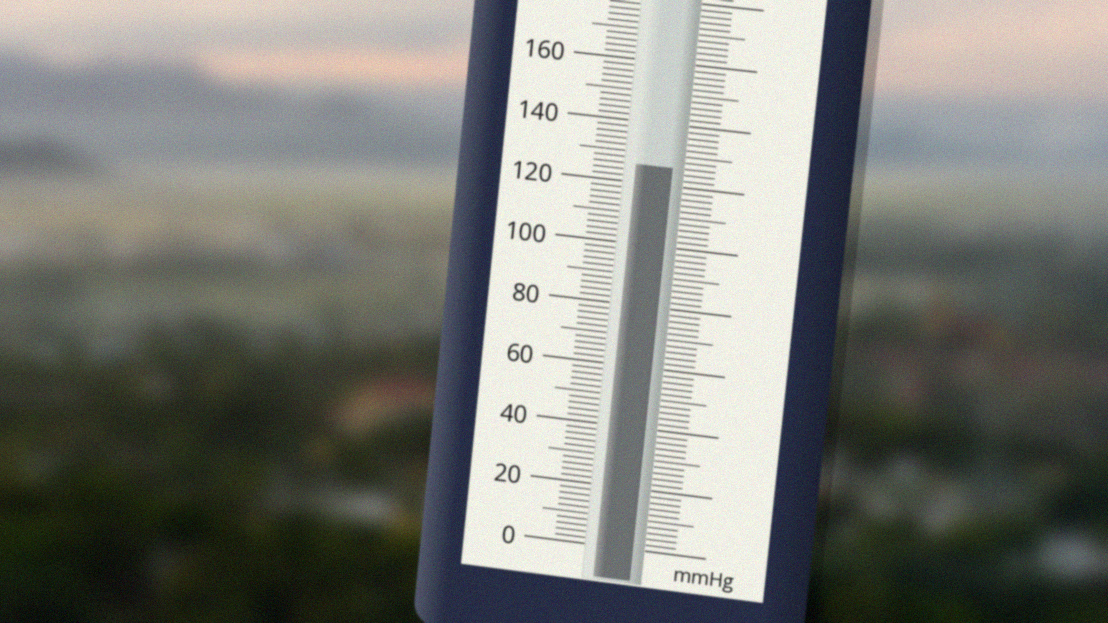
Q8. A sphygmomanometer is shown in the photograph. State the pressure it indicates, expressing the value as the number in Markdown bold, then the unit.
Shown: **126** mmHg
